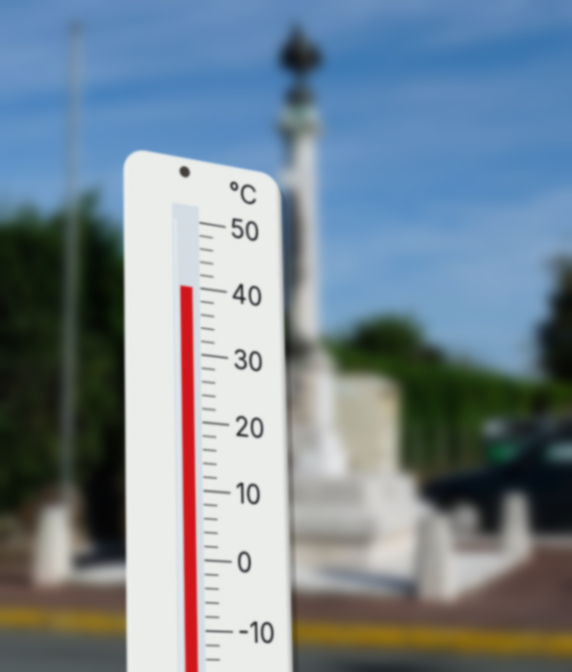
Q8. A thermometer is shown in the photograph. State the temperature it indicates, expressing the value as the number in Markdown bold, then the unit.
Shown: **40** °C
